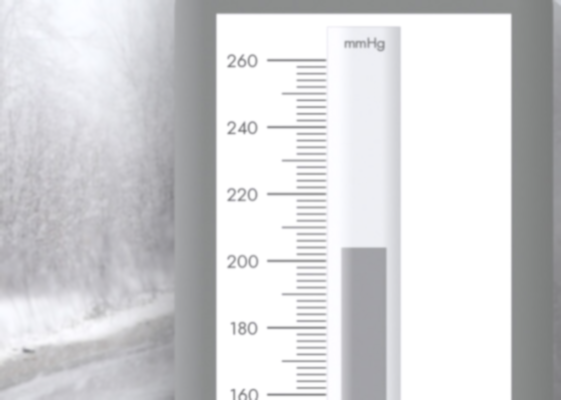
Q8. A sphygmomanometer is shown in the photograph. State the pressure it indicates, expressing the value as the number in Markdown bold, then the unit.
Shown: **204** mmHg
